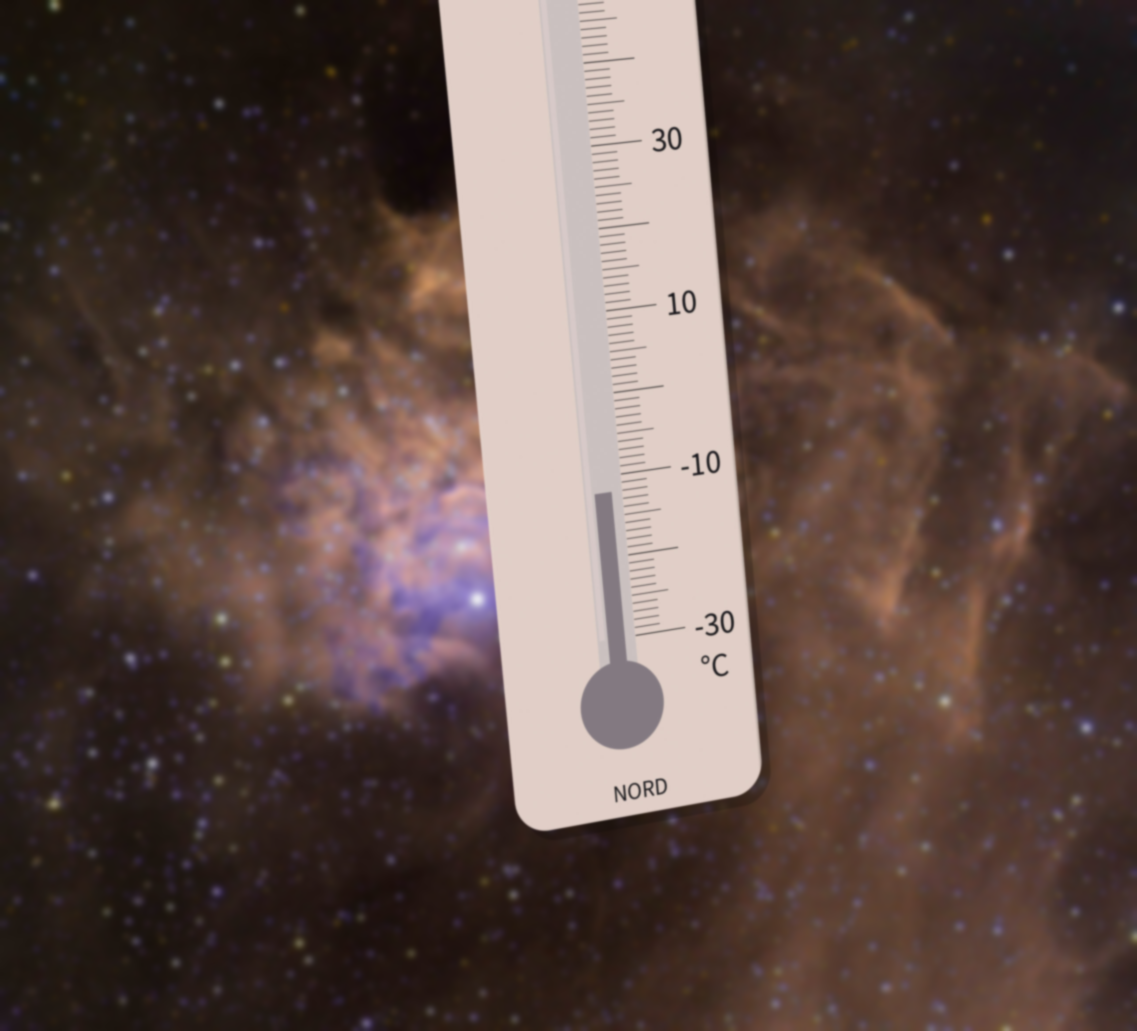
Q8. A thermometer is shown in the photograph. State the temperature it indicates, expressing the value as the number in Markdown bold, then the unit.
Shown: **-12** °C
